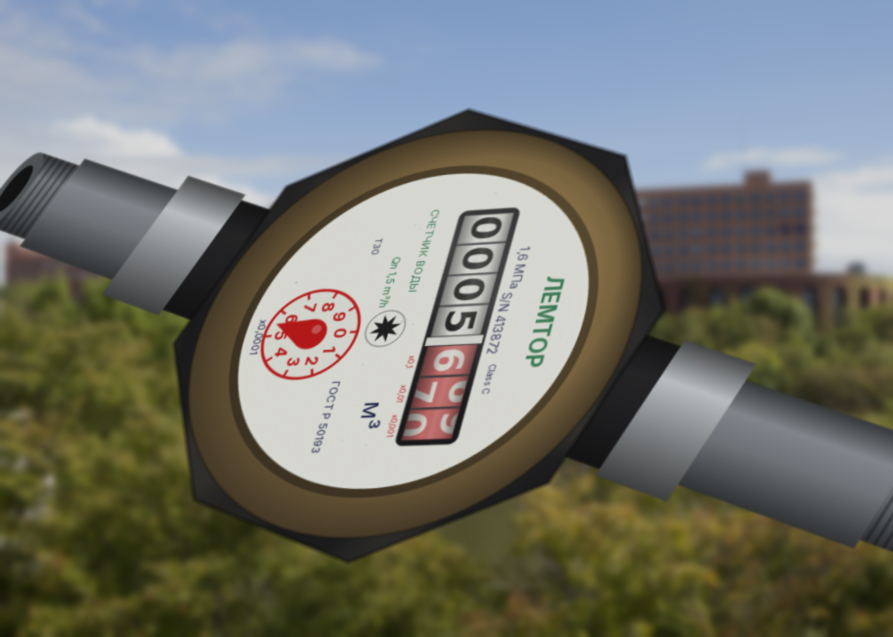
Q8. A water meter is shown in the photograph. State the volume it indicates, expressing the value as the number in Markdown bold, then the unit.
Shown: **5.6695** m³
